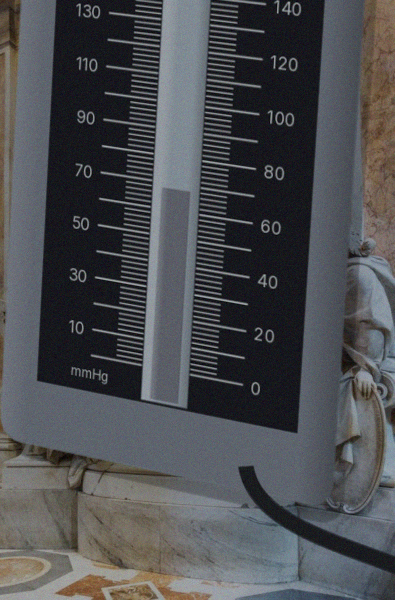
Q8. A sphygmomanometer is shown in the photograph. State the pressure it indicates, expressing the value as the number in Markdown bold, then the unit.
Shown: **68** mmHg
